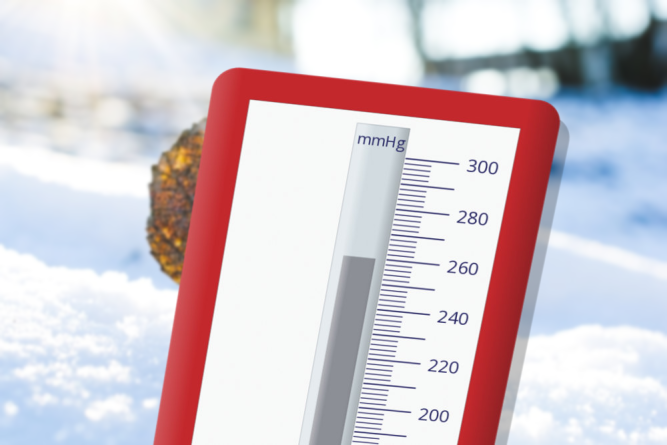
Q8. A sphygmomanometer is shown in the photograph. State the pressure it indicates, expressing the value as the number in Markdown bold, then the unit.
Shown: **260** mmHg
